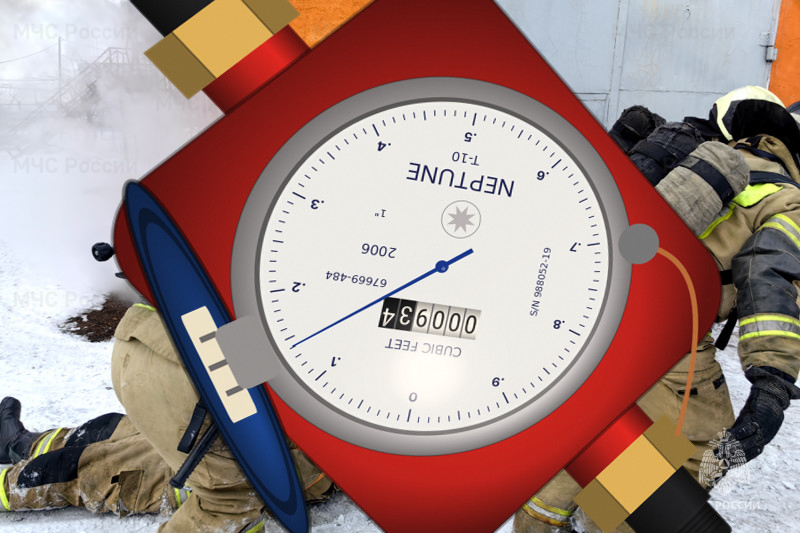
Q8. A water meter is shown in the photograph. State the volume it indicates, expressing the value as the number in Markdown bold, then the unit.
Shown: **934.14** ft³
